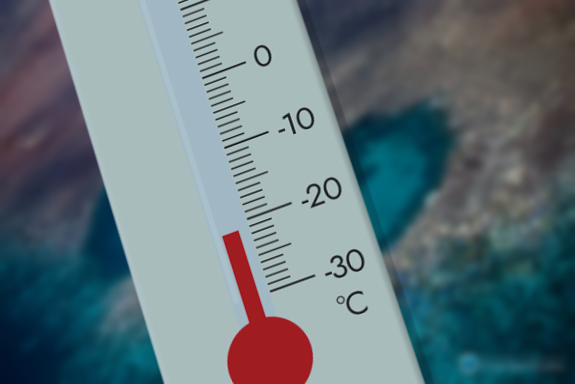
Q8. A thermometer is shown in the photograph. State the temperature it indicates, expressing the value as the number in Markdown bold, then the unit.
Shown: **-21** °C
